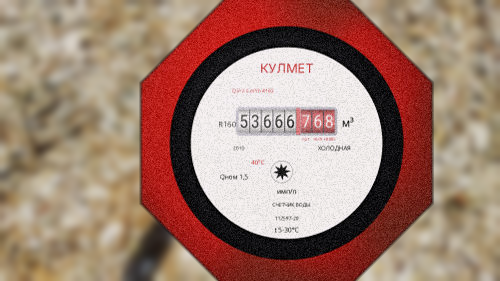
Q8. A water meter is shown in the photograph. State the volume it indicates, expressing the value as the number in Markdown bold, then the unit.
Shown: **53666.768** m³
